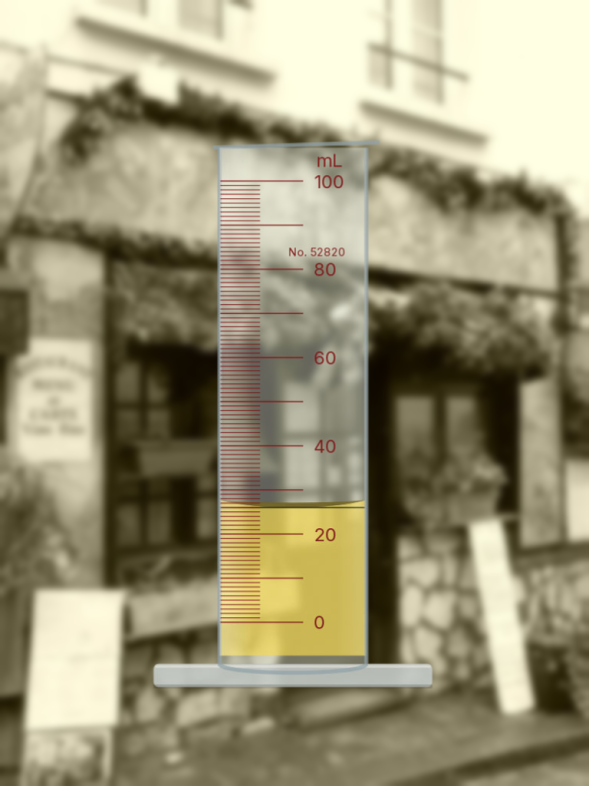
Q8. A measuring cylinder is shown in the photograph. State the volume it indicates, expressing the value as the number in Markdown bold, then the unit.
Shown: **26** mL
